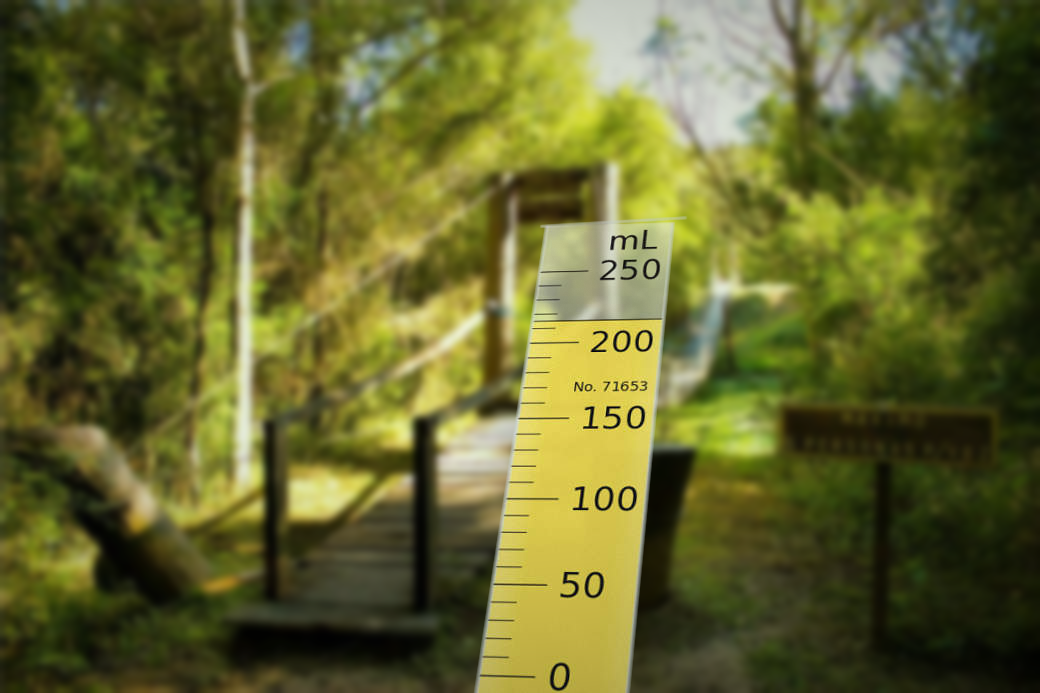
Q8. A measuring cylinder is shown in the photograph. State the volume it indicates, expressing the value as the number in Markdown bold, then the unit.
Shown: **215** mL
